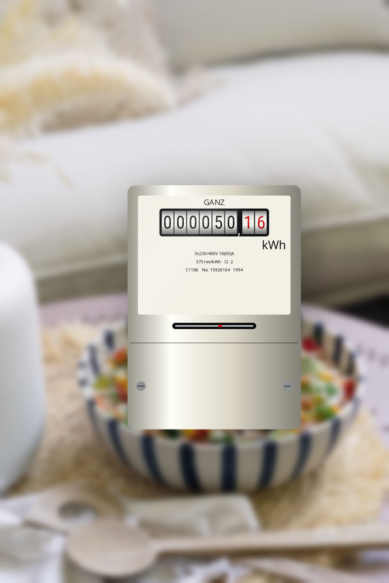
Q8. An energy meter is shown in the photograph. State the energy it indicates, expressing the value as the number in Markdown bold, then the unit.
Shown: **50.16** kWh
